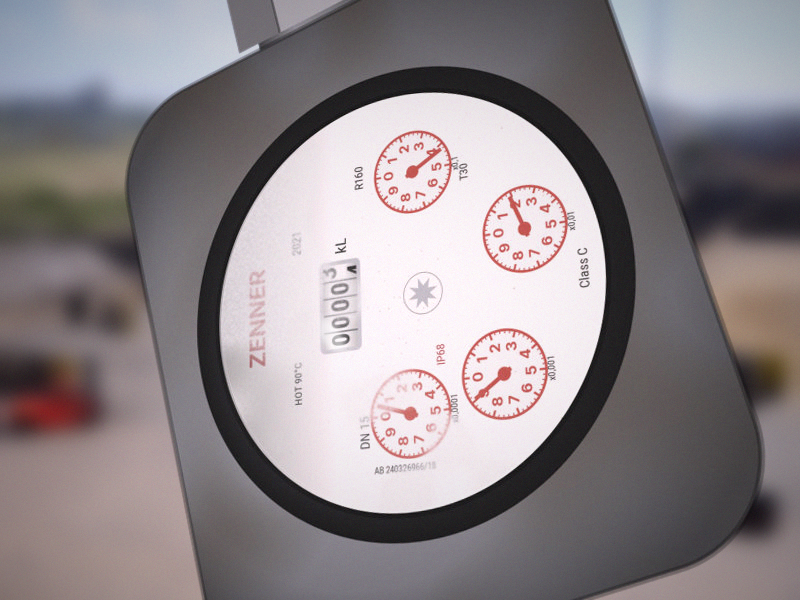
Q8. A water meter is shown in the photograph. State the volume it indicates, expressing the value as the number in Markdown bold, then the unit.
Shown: **3.4190** kL
